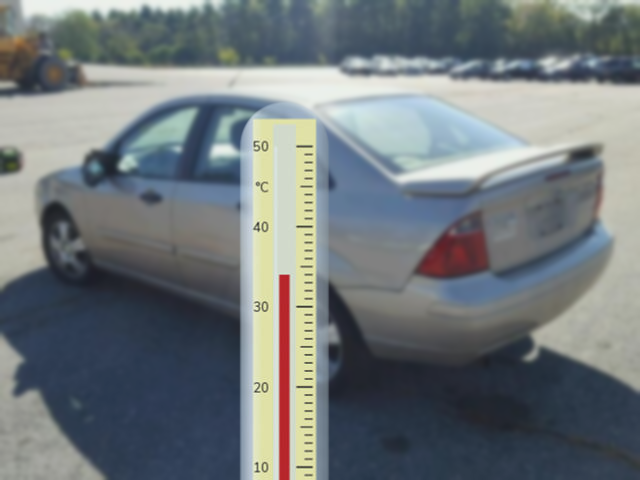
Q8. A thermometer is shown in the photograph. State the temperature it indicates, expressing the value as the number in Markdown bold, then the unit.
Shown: **34** °C
